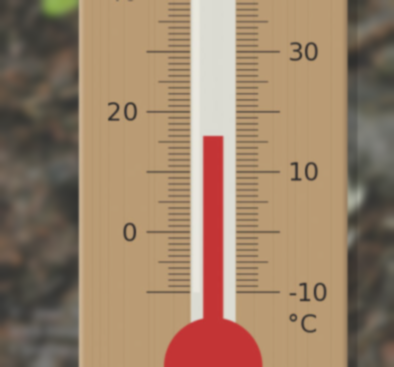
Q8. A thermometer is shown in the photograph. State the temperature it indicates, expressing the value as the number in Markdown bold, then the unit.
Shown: **16** °C
